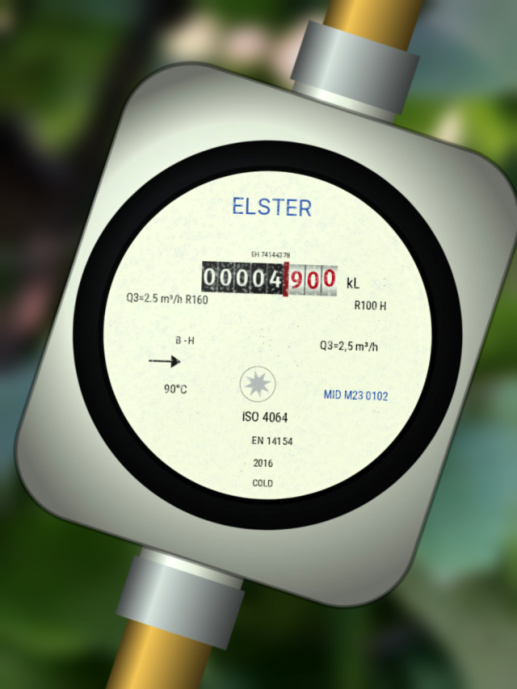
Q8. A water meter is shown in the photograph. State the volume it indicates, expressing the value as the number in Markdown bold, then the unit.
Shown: **4.900** kL
